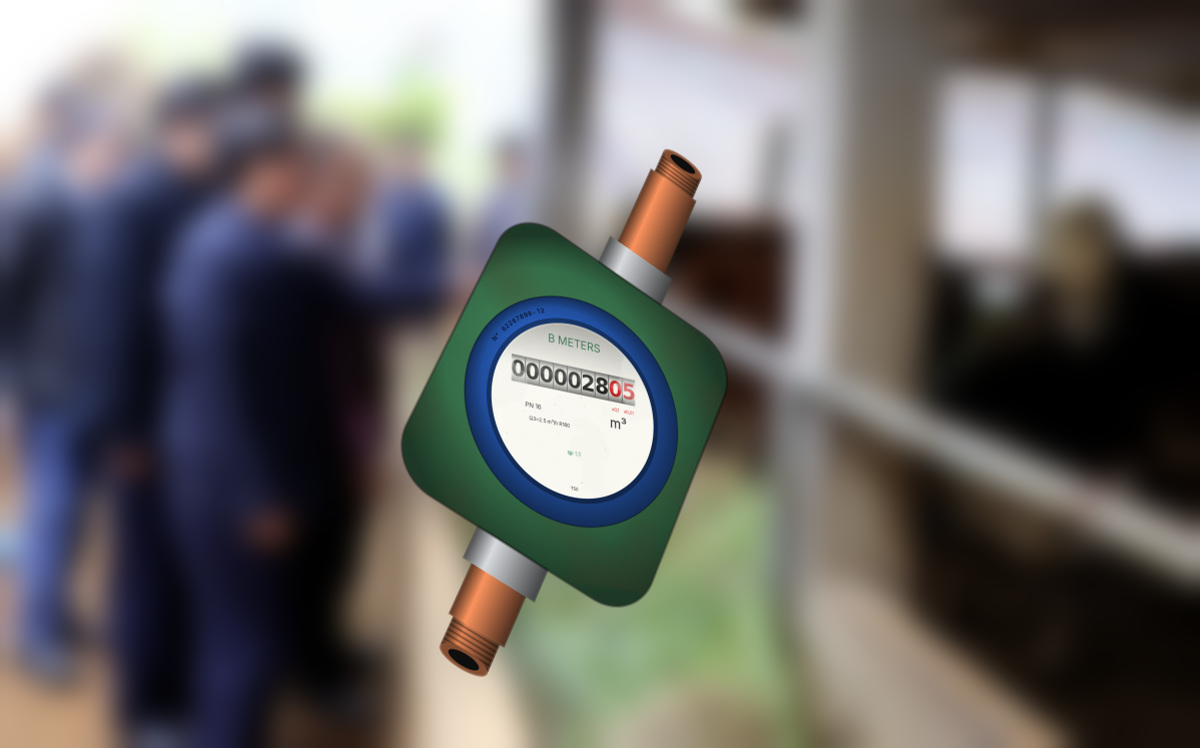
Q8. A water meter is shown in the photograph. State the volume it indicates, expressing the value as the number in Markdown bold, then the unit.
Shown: **28.05** m³
